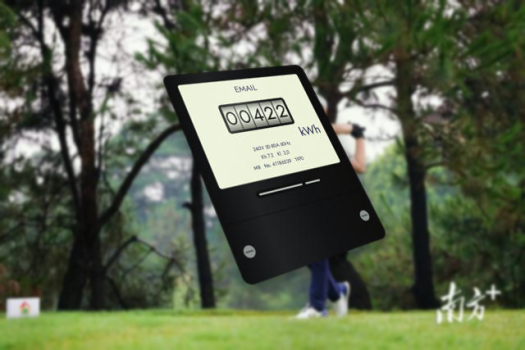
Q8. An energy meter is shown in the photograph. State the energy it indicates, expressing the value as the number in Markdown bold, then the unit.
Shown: **422** kWh
